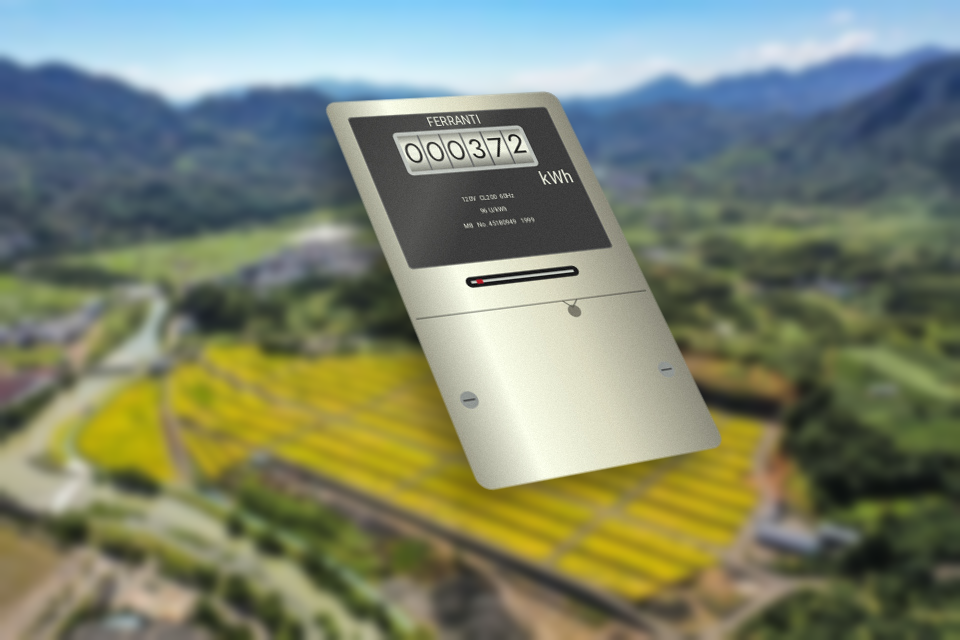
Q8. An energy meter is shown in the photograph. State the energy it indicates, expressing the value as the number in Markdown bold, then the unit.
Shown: **372** kWh
